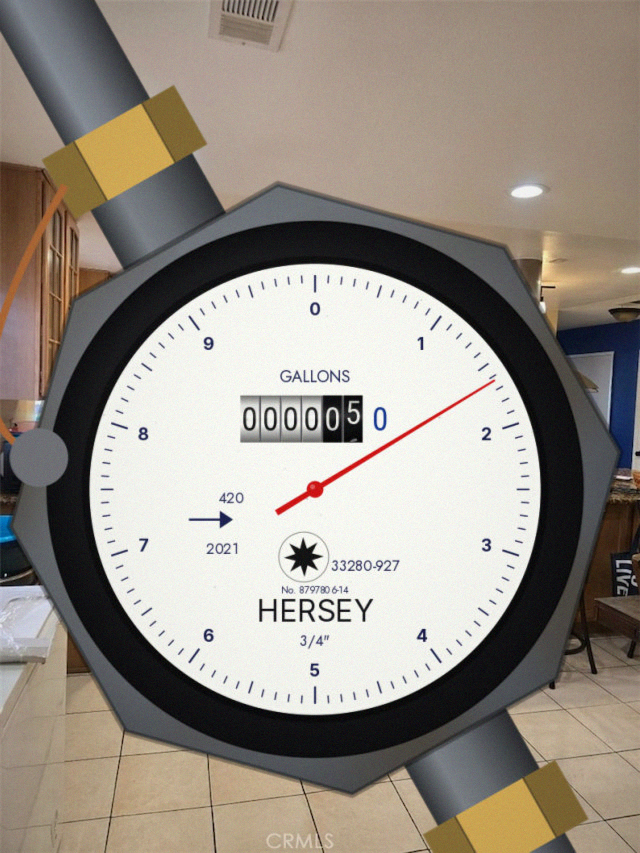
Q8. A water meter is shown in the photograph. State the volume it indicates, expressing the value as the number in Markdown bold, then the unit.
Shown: **51.6** gal
